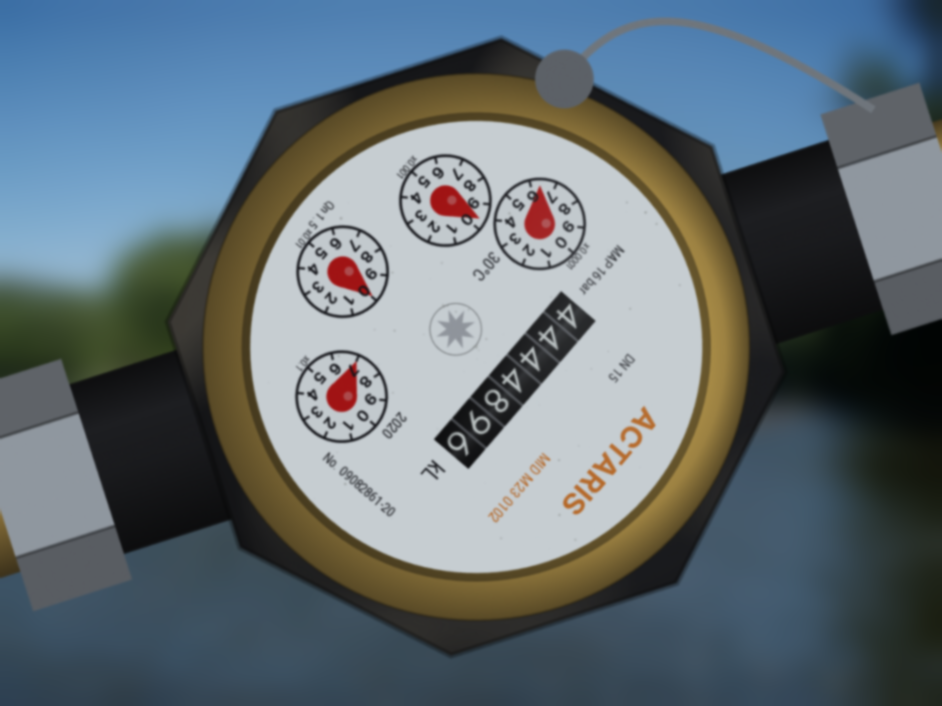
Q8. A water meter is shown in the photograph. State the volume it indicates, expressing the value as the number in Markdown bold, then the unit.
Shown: **4444896.6996** kL
